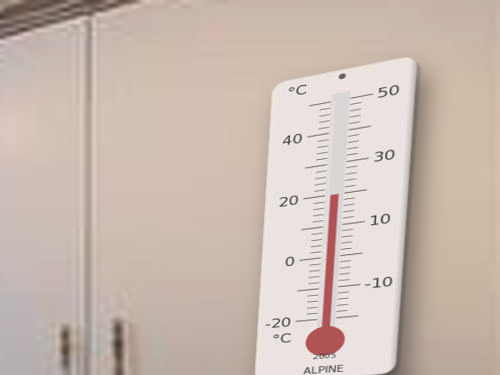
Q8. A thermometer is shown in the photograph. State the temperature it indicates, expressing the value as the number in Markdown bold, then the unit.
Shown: **20** °C
